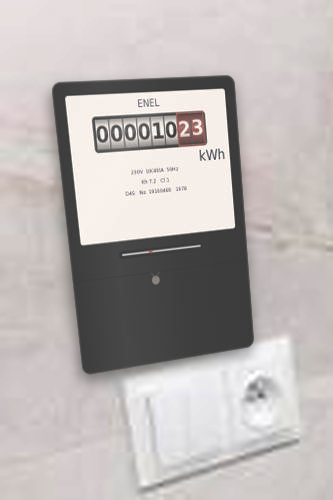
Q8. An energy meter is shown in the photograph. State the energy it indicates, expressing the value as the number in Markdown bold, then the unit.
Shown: **10.23** kWh
